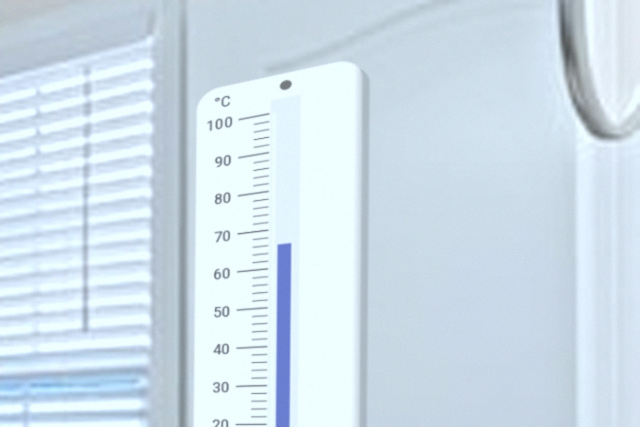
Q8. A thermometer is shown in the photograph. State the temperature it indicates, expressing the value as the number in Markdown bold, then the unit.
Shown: **66** °C
